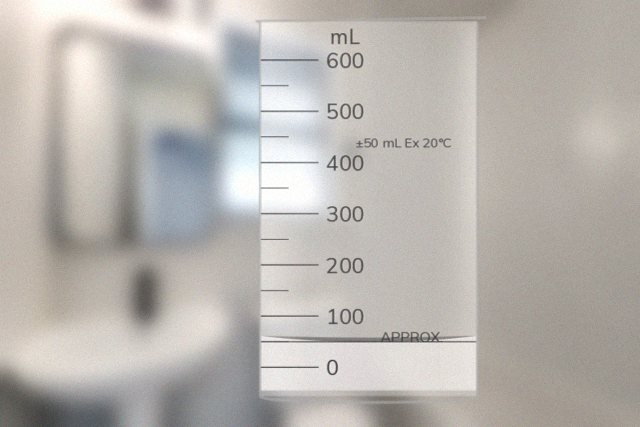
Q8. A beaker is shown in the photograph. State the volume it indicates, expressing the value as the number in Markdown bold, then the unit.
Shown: **50** mL
